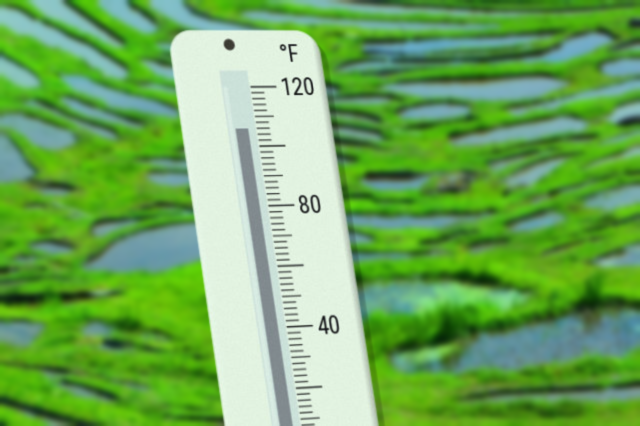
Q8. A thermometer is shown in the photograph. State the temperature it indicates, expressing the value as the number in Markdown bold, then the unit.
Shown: **106** °F
